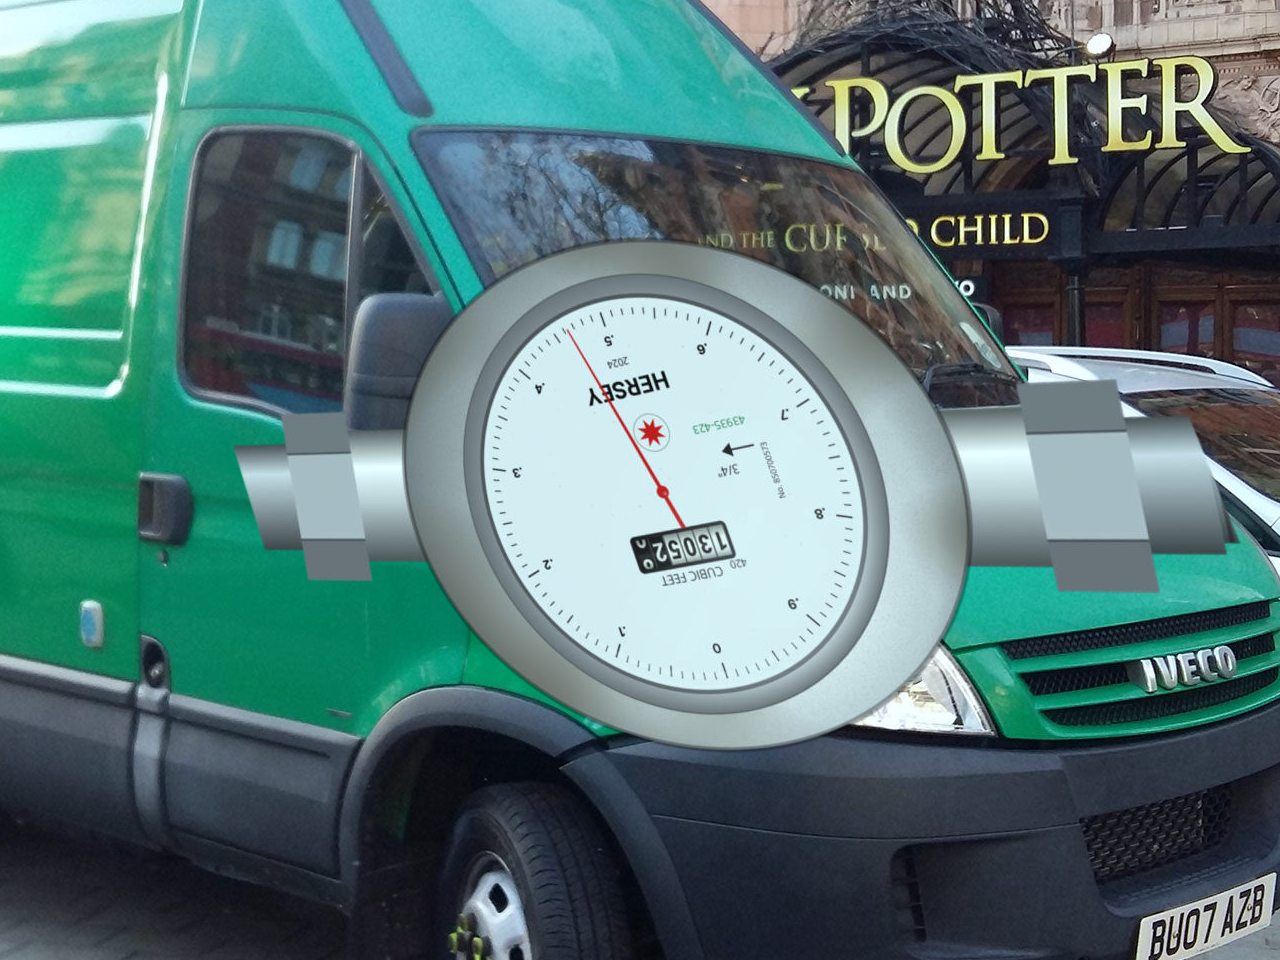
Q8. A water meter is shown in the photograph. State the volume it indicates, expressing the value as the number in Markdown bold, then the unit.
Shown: **130528.46** ft³
